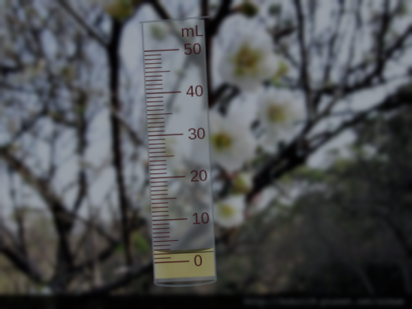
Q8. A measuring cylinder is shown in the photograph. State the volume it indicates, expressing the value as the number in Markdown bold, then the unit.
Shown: **2** mL
